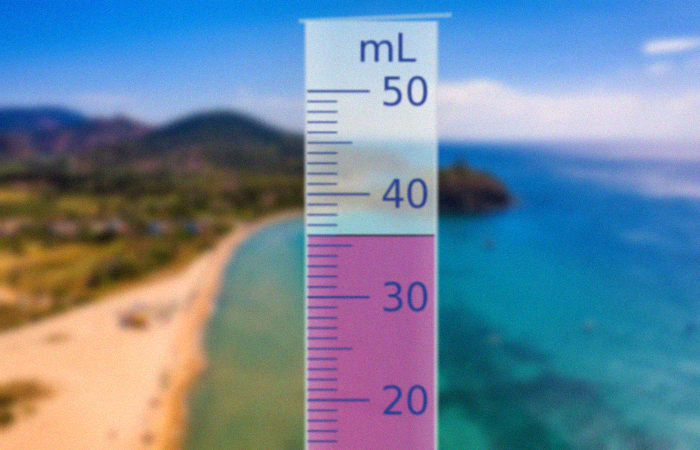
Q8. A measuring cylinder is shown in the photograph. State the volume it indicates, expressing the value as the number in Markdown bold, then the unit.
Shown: **36** mL
